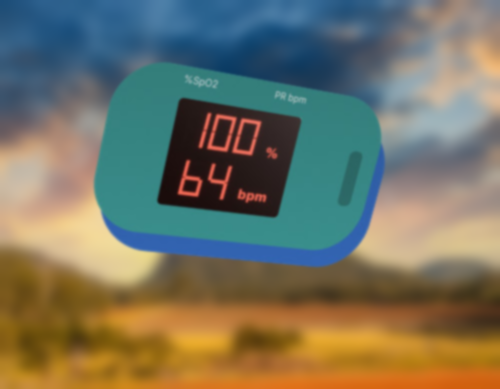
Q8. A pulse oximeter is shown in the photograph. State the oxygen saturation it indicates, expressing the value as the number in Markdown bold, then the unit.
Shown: **100** %
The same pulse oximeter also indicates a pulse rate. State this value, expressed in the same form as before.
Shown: **64** bpm
